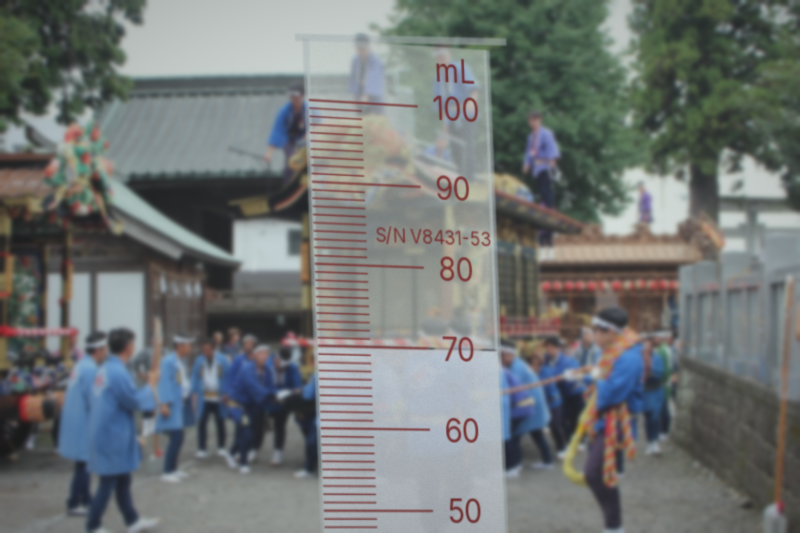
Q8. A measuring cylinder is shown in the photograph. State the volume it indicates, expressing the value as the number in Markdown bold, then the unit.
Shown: **70** mL
